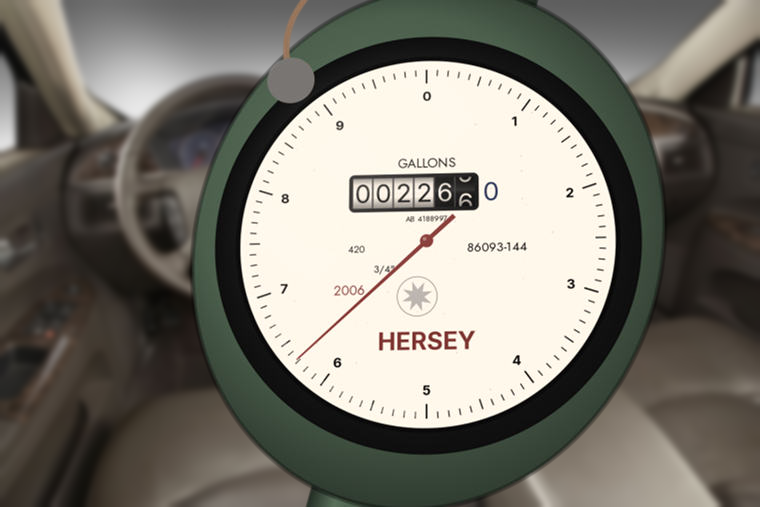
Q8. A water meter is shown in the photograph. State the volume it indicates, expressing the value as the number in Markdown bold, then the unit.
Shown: **22656.3** gal
